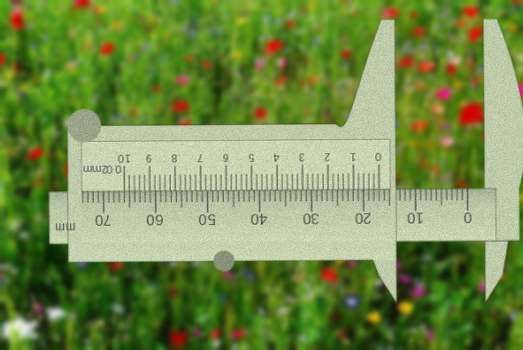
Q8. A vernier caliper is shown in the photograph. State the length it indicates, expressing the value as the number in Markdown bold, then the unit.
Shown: **17.0** mm
